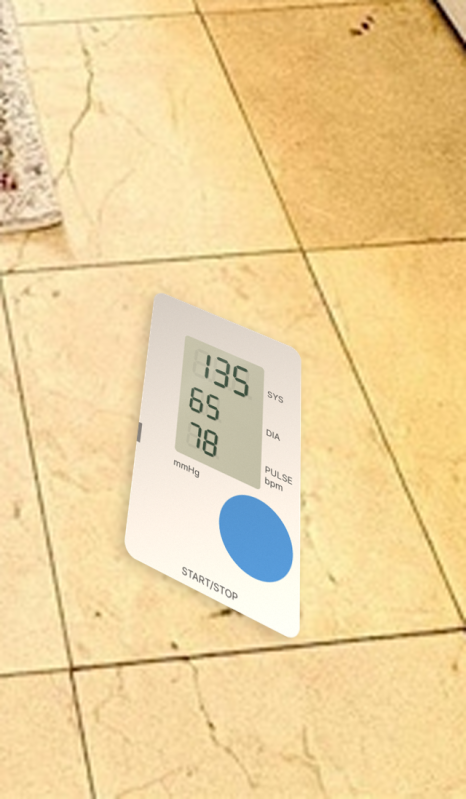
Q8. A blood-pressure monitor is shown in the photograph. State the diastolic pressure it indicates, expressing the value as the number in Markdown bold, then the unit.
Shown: **65** mmHg
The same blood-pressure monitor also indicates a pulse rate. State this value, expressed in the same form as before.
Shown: **78** bpm
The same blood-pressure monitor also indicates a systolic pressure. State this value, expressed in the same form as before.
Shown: **135** mmHg
